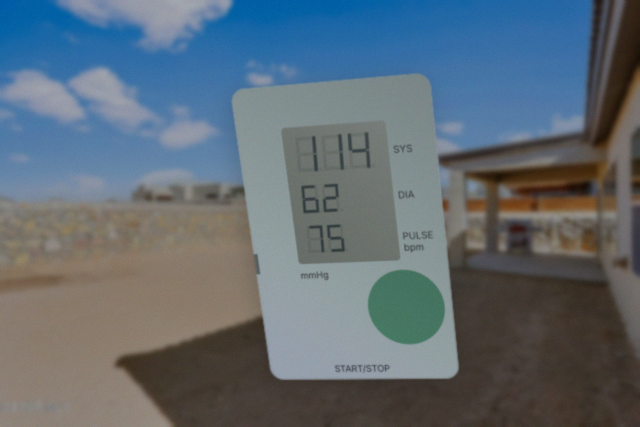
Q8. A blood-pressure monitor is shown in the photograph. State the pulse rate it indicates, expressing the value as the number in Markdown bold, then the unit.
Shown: **75** bpm
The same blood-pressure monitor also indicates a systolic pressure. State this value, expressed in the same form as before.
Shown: **114** mmHg
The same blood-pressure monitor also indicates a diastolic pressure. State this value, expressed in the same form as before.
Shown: **62** mmHg
